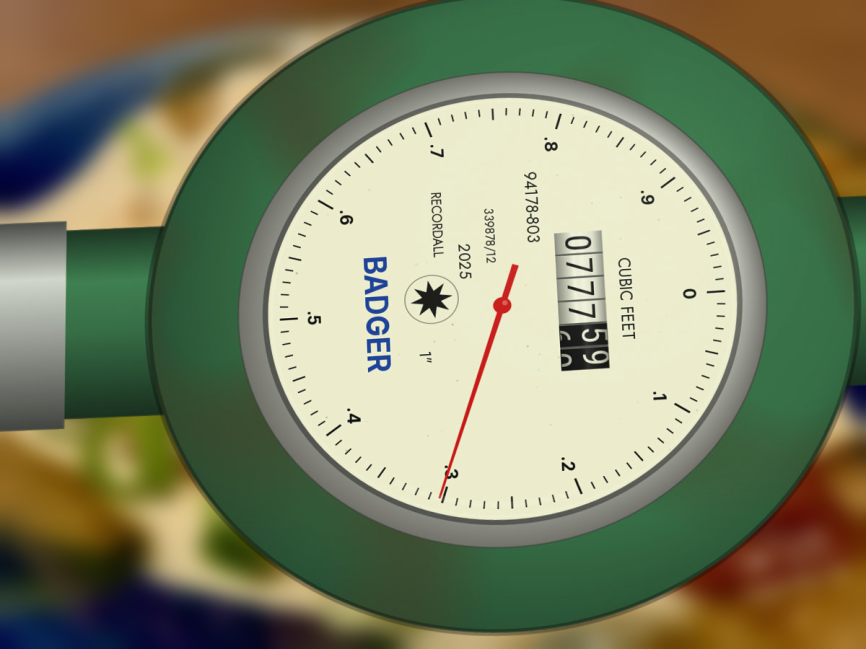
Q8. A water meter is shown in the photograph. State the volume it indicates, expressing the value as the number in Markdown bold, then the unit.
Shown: **77759.30** ft³
